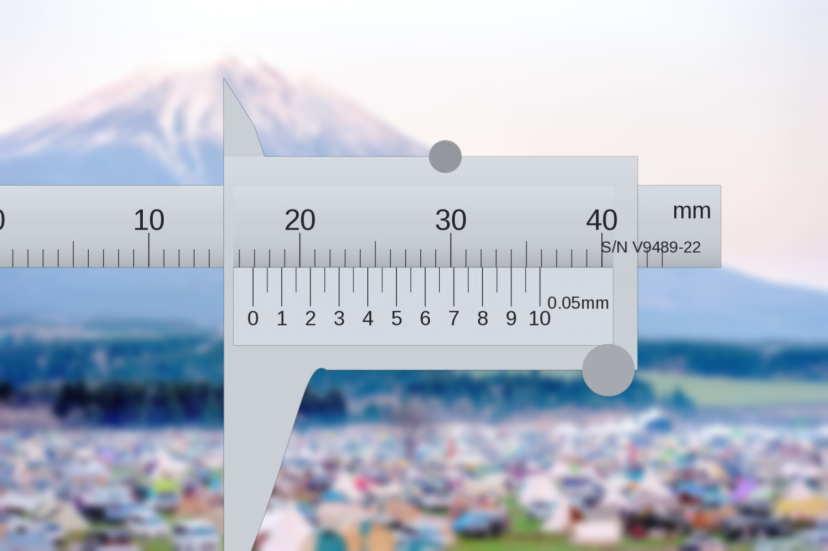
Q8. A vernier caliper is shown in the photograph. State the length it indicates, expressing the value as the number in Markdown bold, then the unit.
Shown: **16.9** mm
